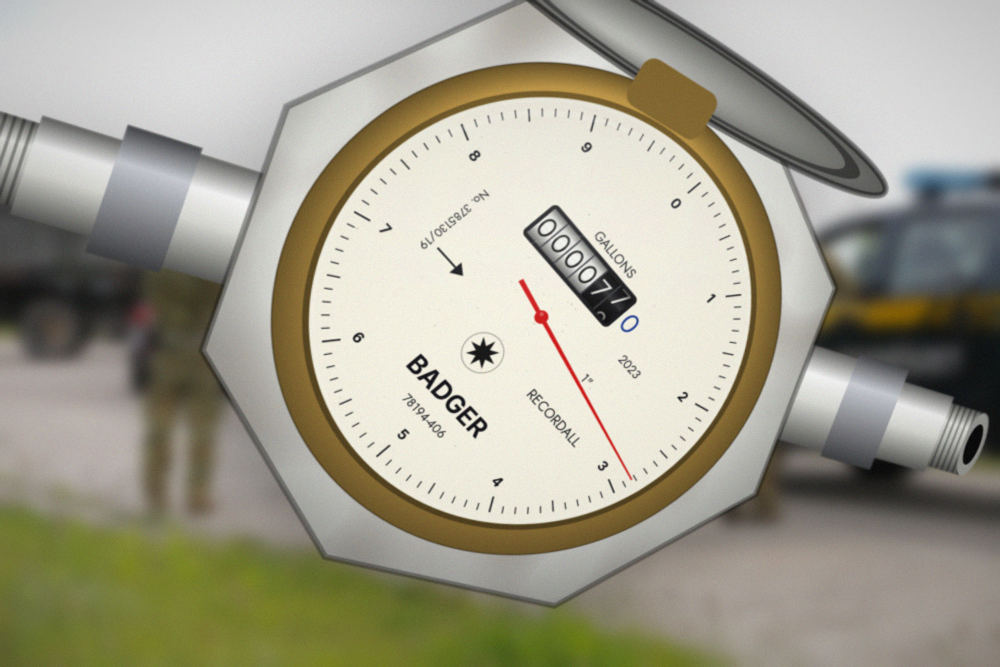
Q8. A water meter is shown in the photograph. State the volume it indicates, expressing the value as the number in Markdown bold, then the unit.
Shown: **772.8** gal
